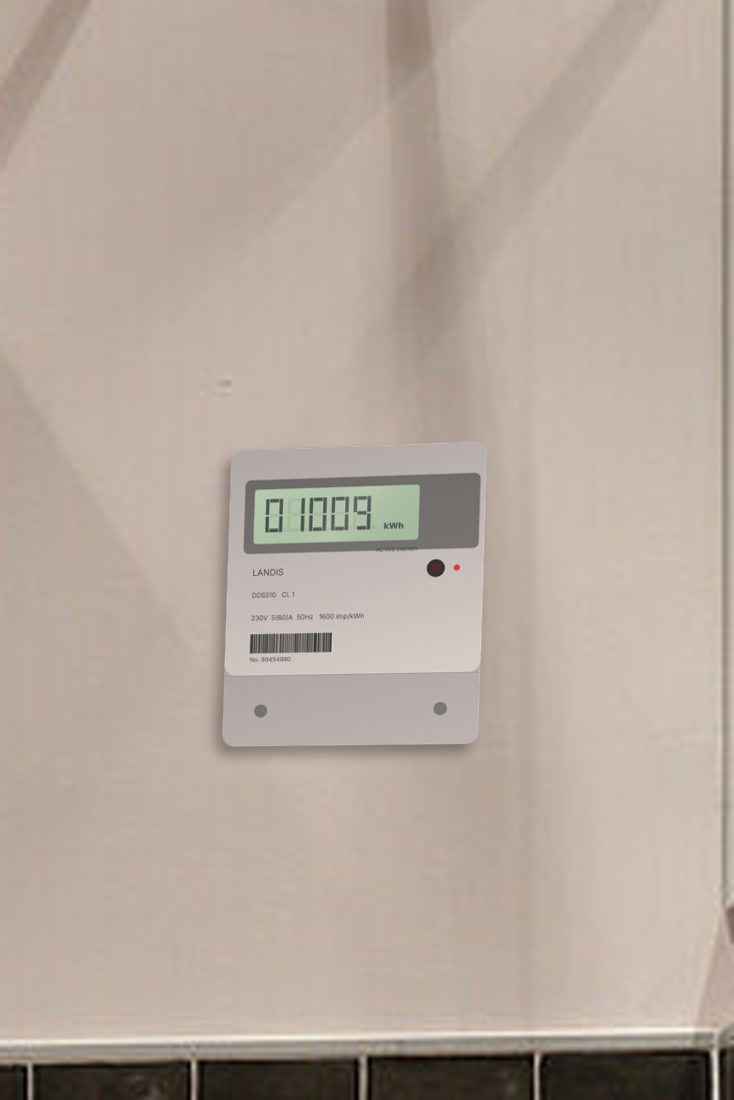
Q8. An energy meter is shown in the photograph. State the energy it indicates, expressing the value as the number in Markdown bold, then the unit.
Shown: **1009** kWh
